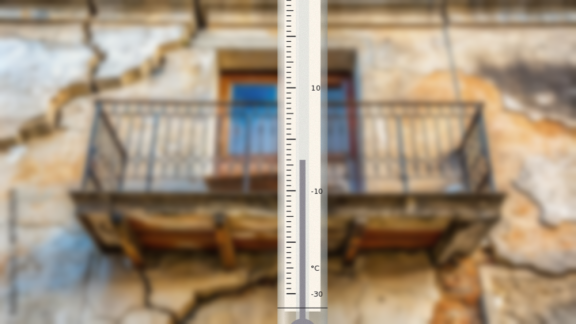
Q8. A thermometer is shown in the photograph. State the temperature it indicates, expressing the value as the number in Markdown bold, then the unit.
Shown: **-4** °C
